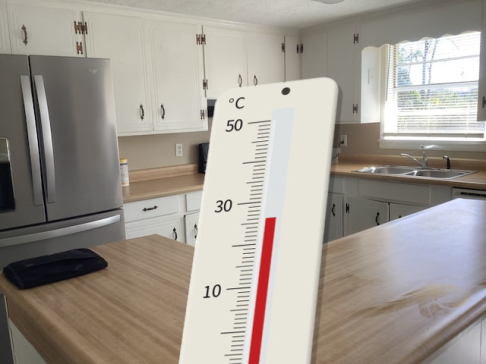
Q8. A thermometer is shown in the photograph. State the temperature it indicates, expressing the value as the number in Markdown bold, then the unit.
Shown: **26** °C
